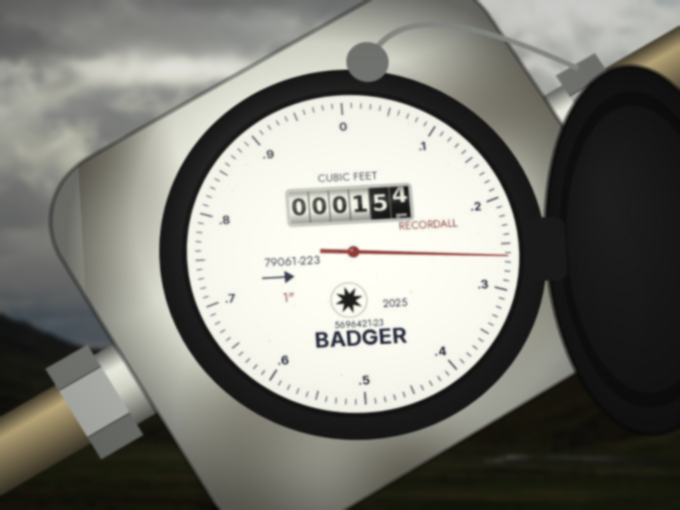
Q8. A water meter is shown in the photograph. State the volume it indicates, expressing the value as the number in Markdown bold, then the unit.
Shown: **154.26** ft³
